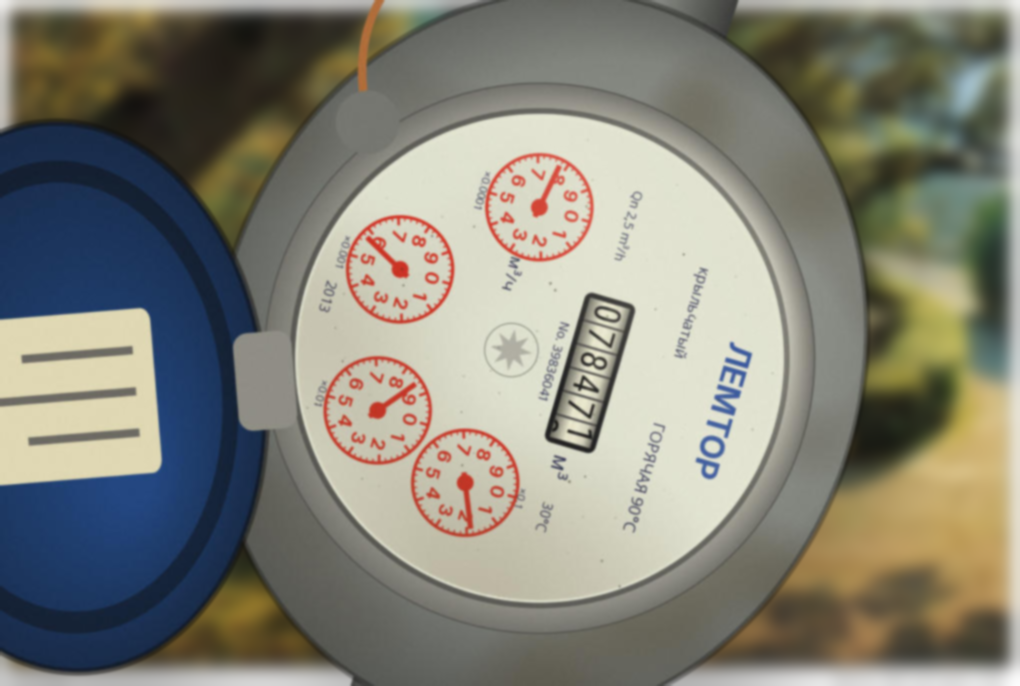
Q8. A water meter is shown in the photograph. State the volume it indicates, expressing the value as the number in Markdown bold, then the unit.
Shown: **78471.1857** m³
